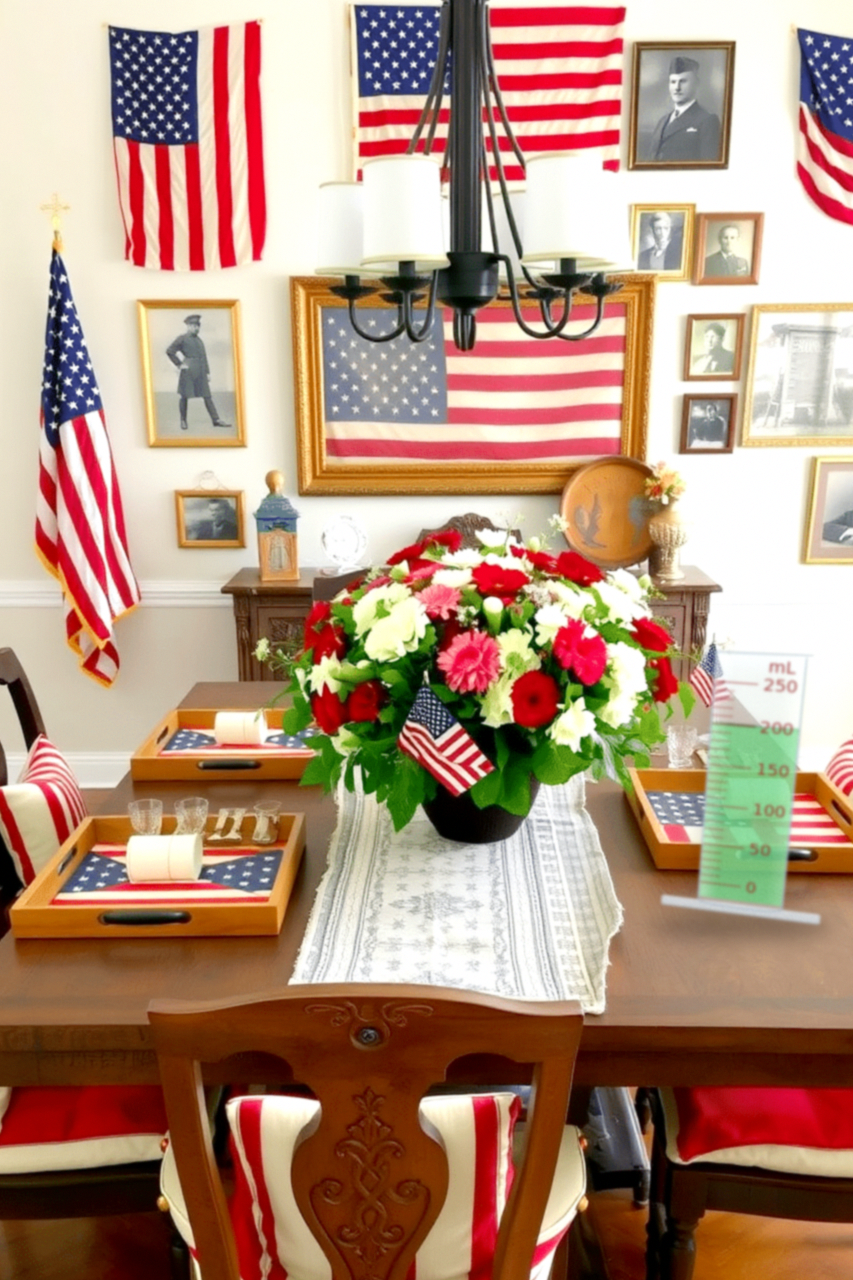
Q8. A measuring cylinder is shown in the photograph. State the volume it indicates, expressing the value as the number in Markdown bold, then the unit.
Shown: **200** mL
